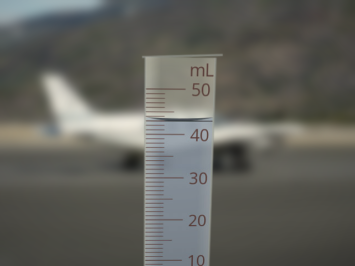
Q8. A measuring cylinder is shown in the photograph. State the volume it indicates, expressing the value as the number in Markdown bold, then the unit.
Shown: **43** mL
